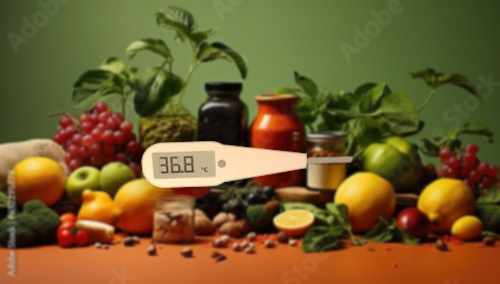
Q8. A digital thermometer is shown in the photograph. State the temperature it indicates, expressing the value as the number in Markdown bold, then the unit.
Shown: **36.8** °C
